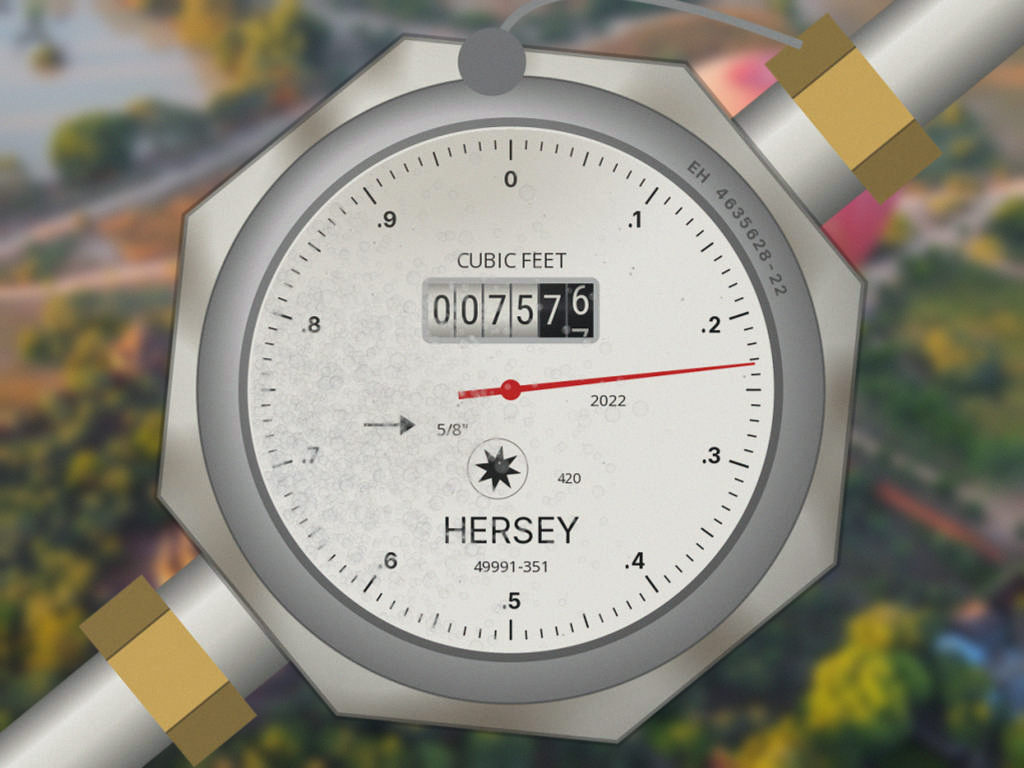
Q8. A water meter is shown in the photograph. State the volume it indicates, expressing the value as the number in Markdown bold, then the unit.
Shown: **7576.23** ft³
